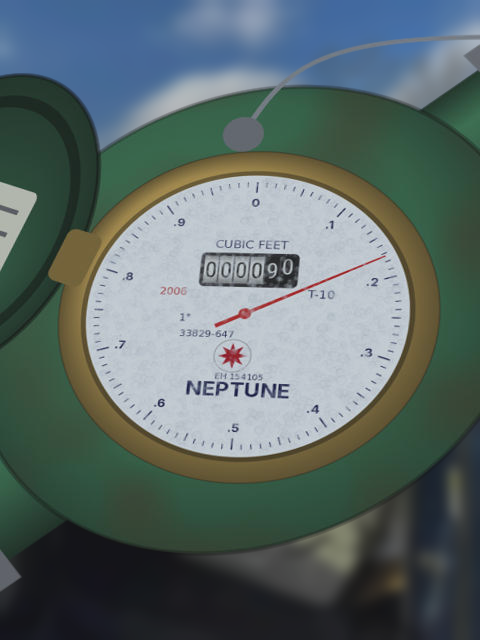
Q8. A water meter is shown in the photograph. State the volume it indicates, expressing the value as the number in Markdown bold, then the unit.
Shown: **90.17** ft³
